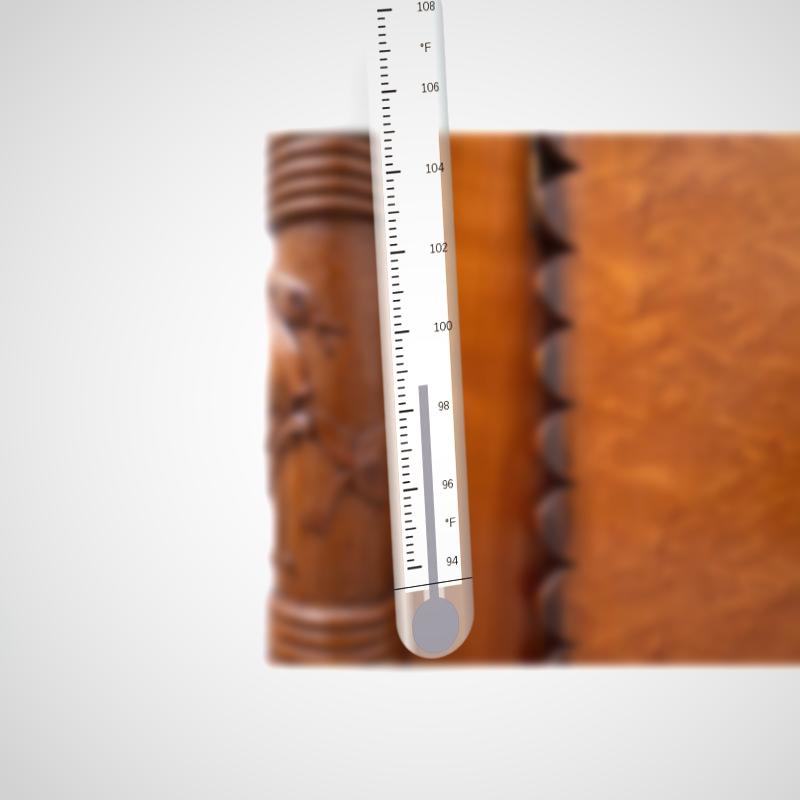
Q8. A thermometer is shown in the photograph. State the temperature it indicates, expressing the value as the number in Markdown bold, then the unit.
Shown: **98.6** °F
